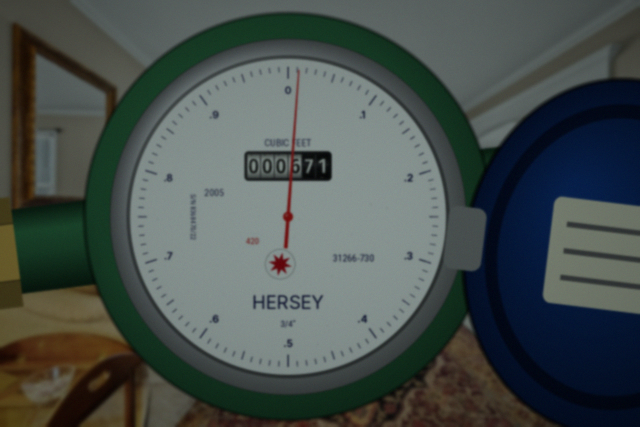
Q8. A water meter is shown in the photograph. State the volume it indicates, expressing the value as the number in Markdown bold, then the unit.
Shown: **671.01** ft³
